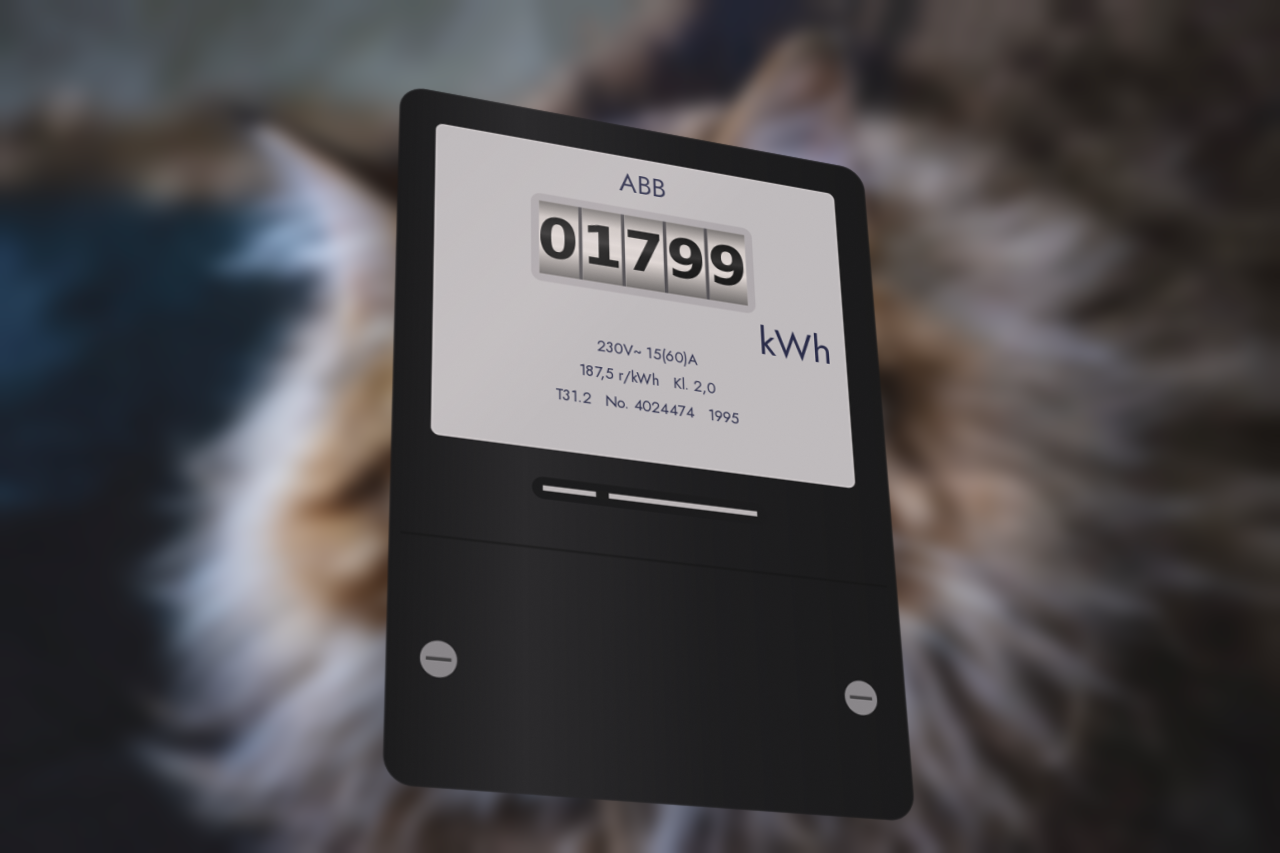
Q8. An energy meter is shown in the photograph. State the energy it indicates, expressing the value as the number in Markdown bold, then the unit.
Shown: **1799** kWh
